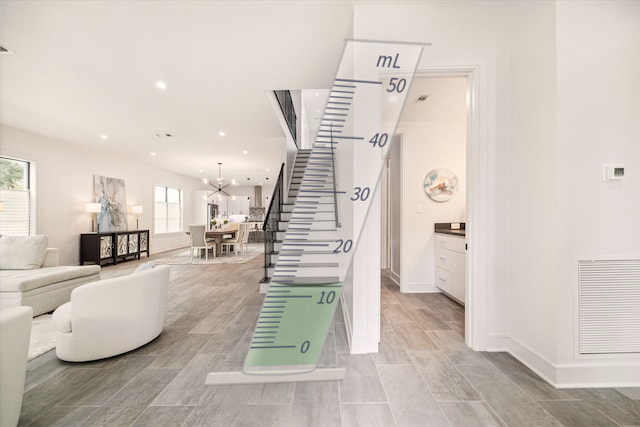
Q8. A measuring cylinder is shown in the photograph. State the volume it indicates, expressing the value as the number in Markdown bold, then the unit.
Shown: **12** mL
